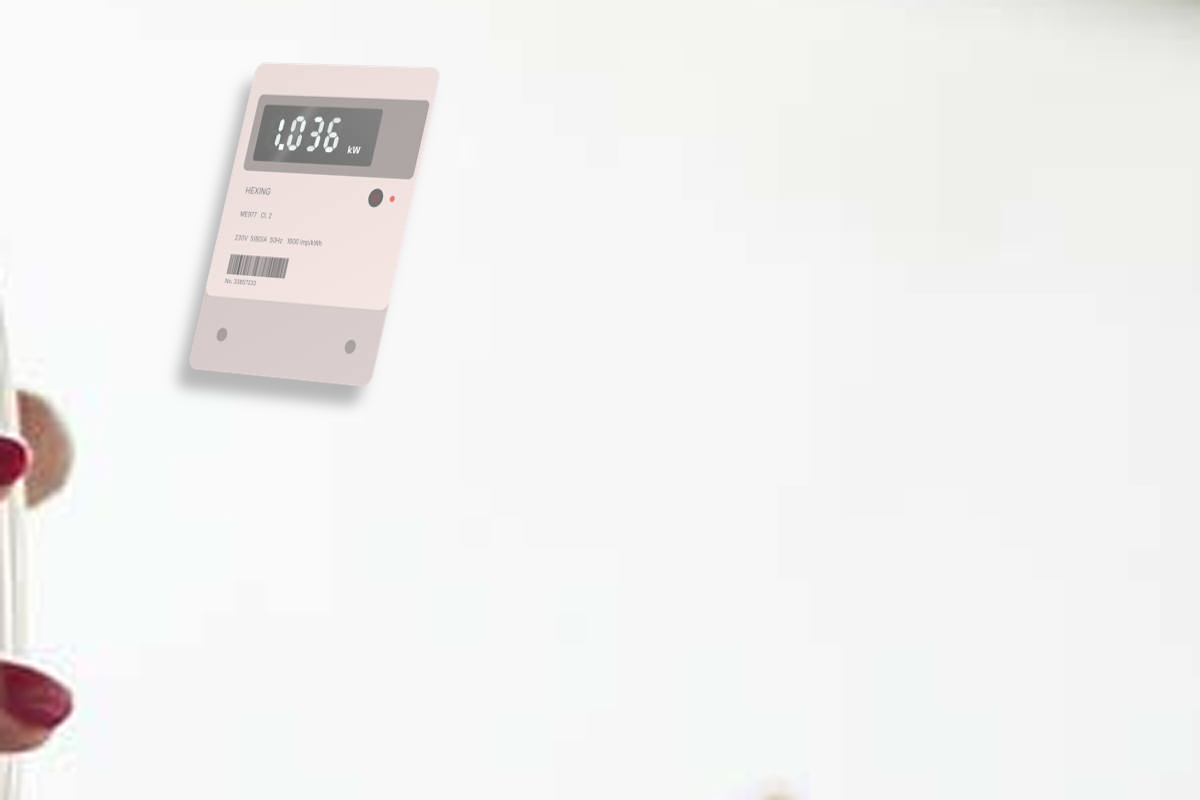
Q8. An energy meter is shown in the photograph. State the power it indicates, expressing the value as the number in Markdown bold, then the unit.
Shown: **1.036** kW
